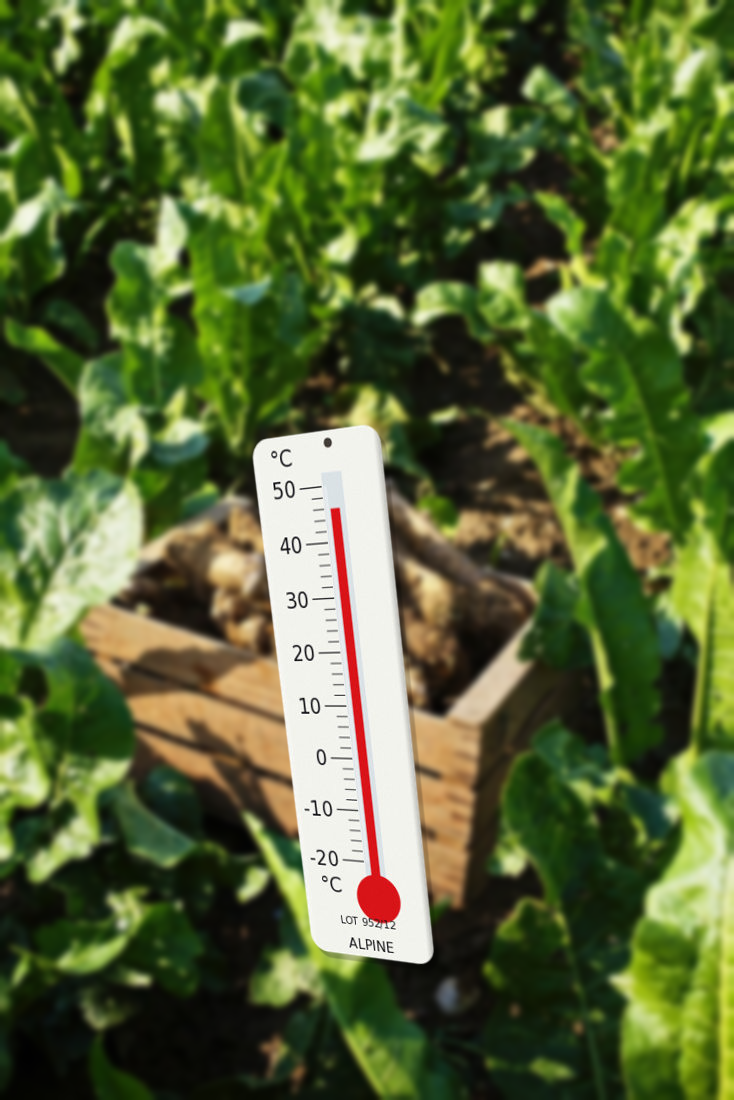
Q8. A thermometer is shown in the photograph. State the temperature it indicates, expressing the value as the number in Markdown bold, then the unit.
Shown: **46** °C
